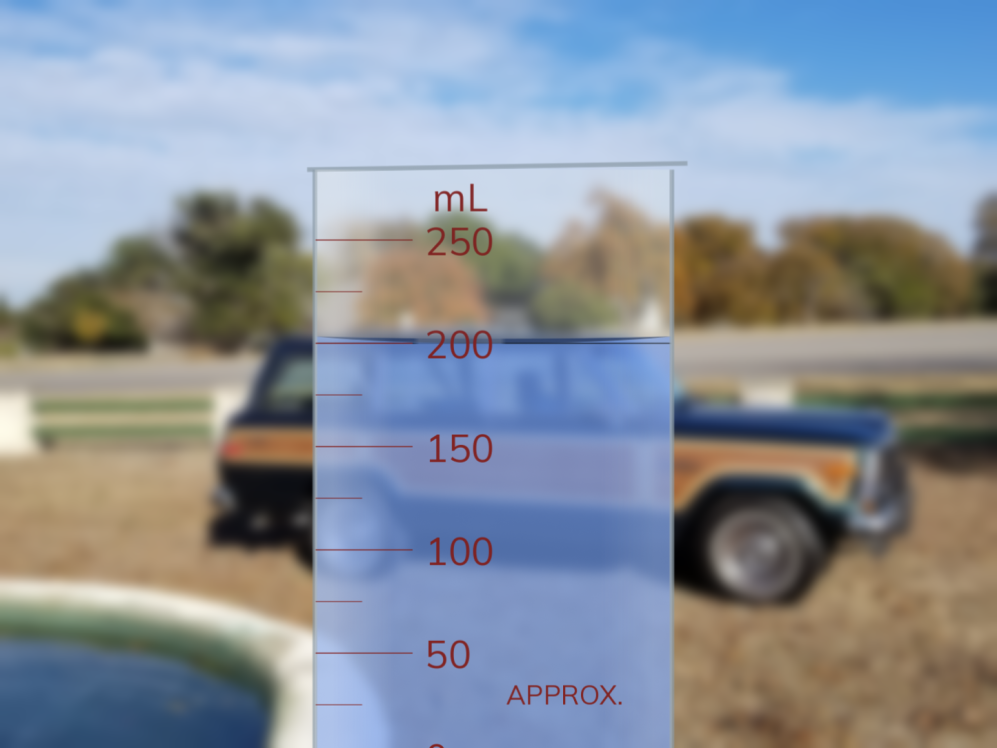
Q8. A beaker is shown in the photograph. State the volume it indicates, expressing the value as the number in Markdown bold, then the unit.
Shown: **200** mL
